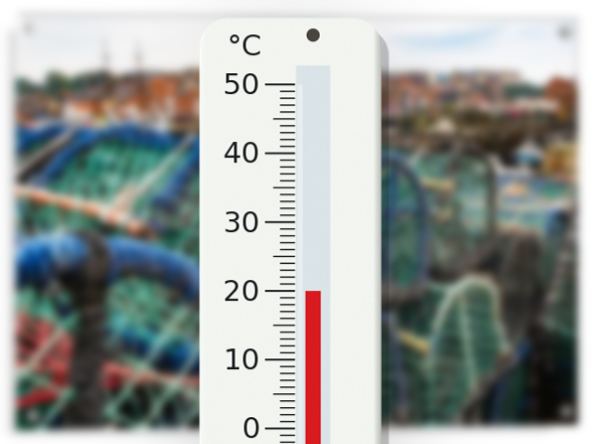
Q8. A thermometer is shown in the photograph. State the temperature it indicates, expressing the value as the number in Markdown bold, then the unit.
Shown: **20** °C
